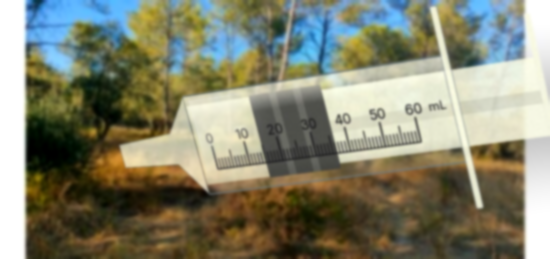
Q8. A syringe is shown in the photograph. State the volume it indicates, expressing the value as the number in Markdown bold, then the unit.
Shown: **15** mL
